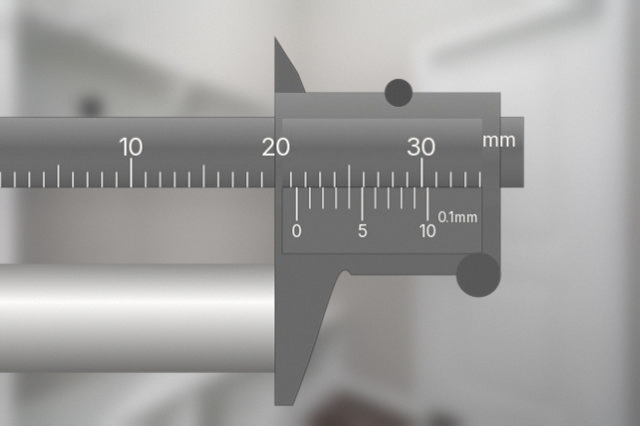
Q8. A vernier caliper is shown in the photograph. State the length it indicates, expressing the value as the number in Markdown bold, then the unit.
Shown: **21.4** mm
